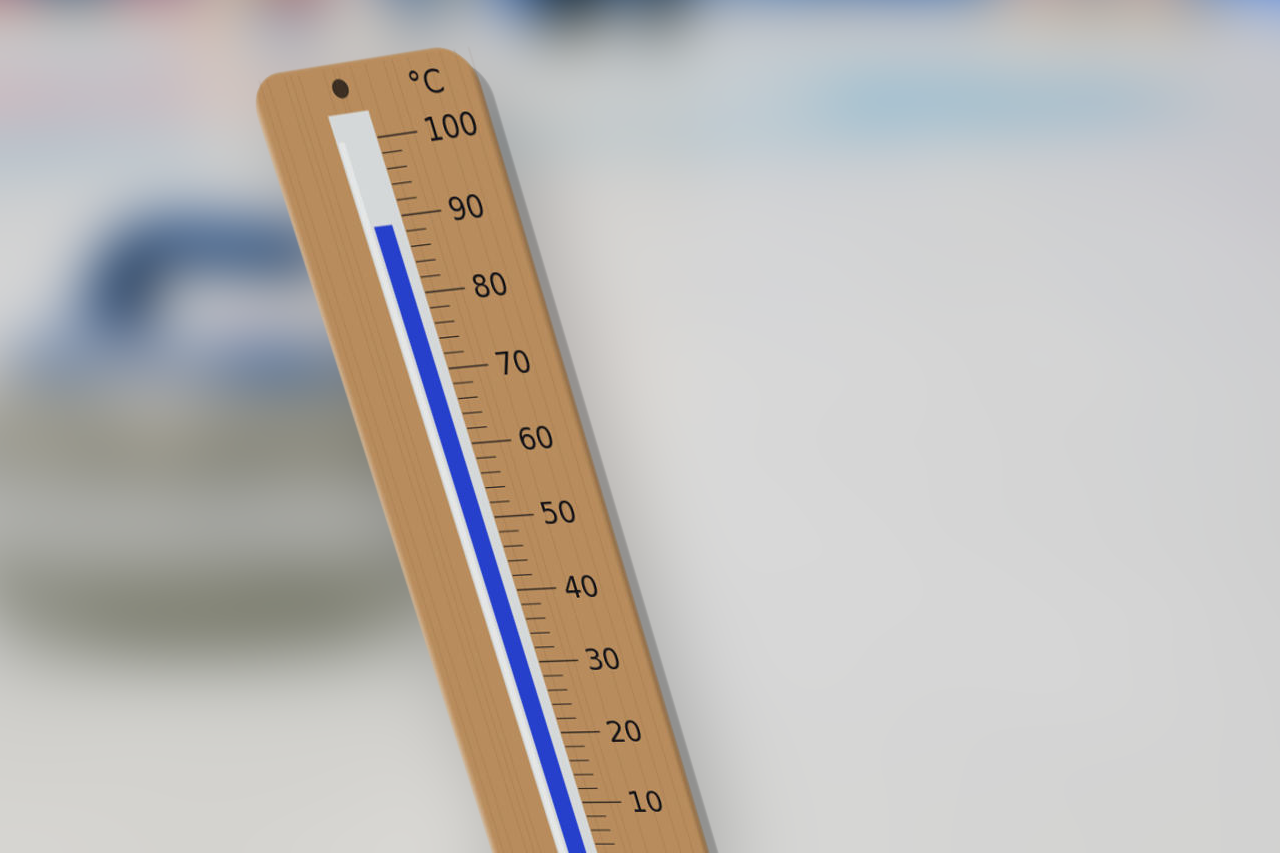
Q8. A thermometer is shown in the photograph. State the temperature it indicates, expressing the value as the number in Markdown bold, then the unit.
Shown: **89** °C
